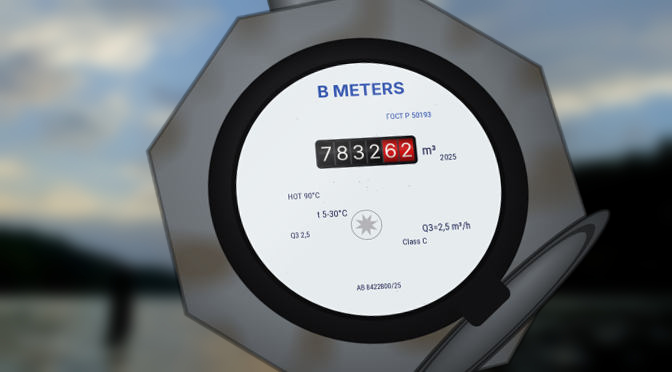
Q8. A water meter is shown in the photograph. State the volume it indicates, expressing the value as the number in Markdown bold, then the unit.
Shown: **7832.62** m³
